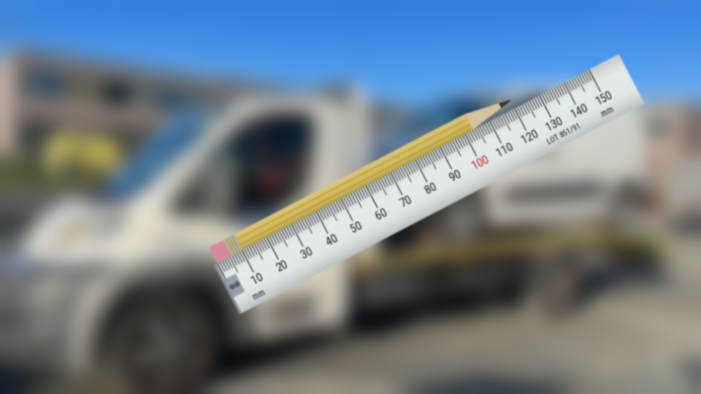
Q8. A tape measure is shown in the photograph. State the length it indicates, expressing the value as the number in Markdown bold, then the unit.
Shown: **120** mm
